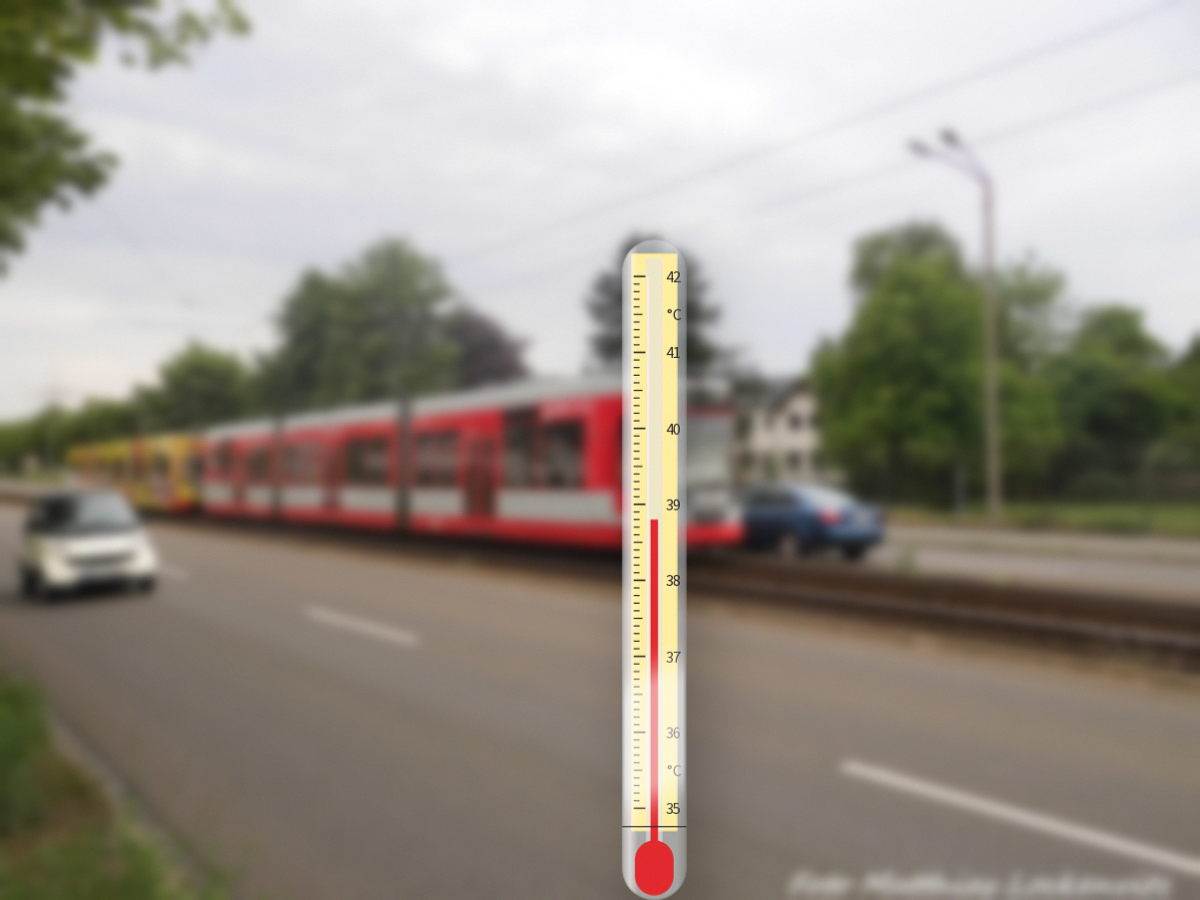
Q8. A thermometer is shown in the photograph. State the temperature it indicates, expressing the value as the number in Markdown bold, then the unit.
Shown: **38.8** °C
